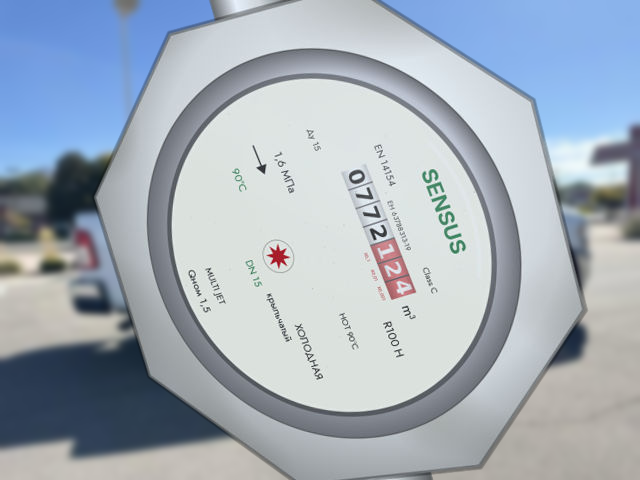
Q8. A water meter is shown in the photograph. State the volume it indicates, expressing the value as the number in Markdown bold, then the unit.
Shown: **772.124** m³
